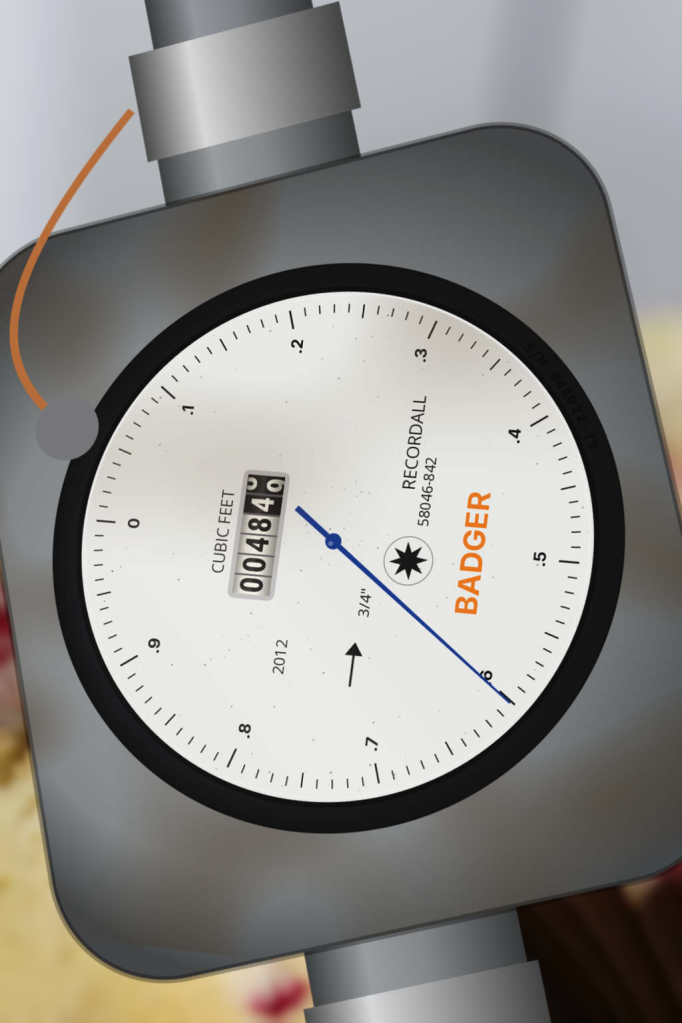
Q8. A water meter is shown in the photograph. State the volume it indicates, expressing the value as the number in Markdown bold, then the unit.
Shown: **4848.60** ft³
